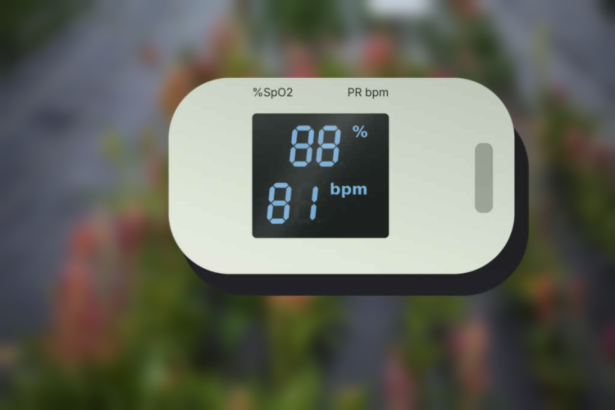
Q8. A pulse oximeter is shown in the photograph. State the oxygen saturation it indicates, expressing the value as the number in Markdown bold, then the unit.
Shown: **88** %
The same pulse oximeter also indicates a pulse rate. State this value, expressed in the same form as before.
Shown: **81** bpm
